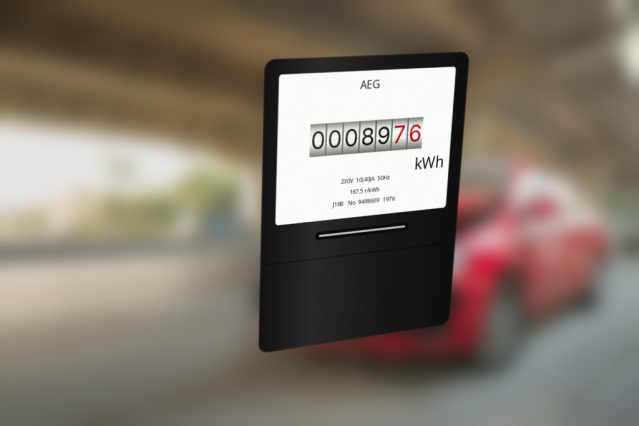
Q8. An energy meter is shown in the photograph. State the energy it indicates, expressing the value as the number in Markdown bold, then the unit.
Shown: **89.76** kWh
